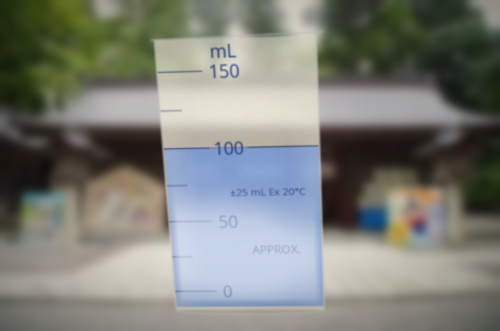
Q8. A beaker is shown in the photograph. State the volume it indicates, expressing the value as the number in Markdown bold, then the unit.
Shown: **100** mL
